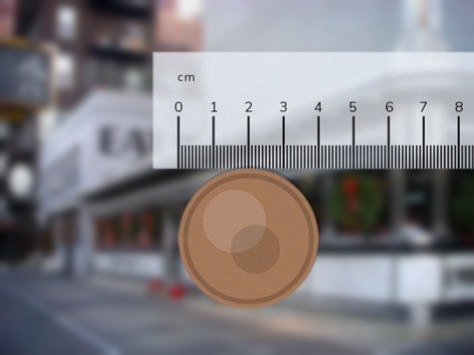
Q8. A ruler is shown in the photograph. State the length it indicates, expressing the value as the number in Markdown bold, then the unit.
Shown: **4** cm
